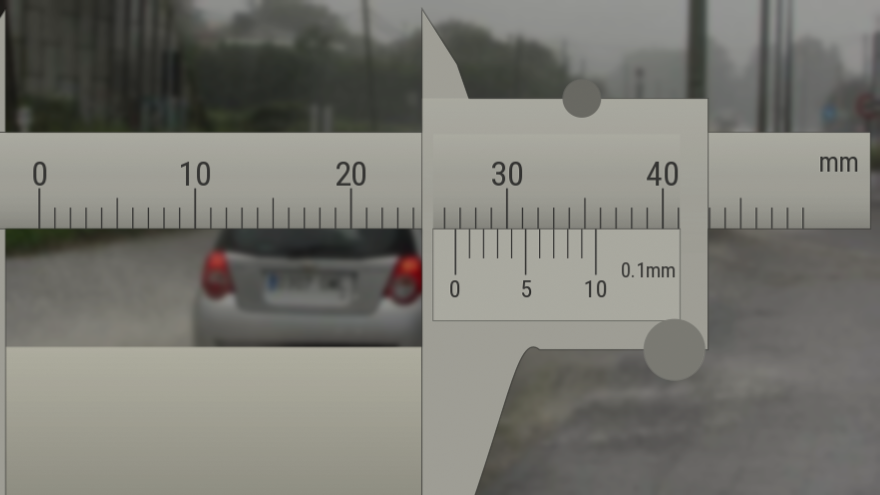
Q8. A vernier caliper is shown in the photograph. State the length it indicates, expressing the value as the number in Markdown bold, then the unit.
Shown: **26.7** mm
